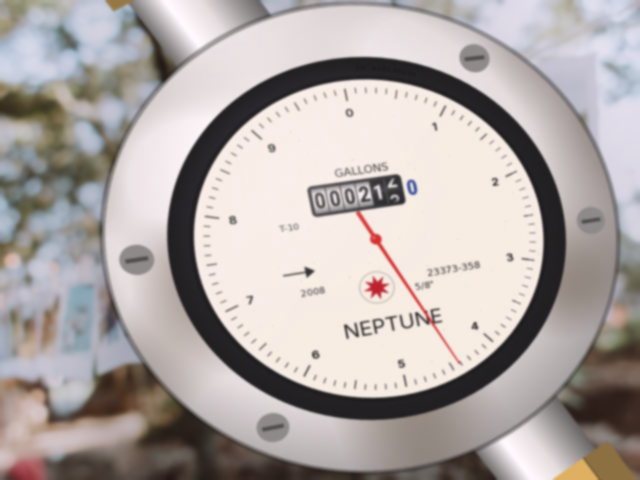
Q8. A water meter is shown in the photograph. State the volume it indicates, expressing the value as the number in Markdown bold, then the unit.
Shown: **2124.4** gal
